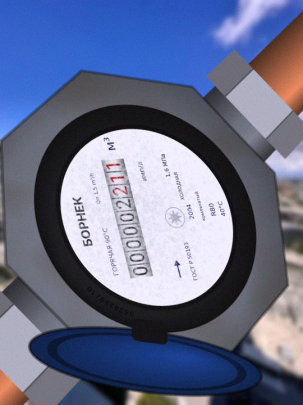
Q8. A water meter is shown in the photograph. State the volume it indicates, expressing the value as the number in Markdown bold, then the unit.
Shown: **2.211** m³
